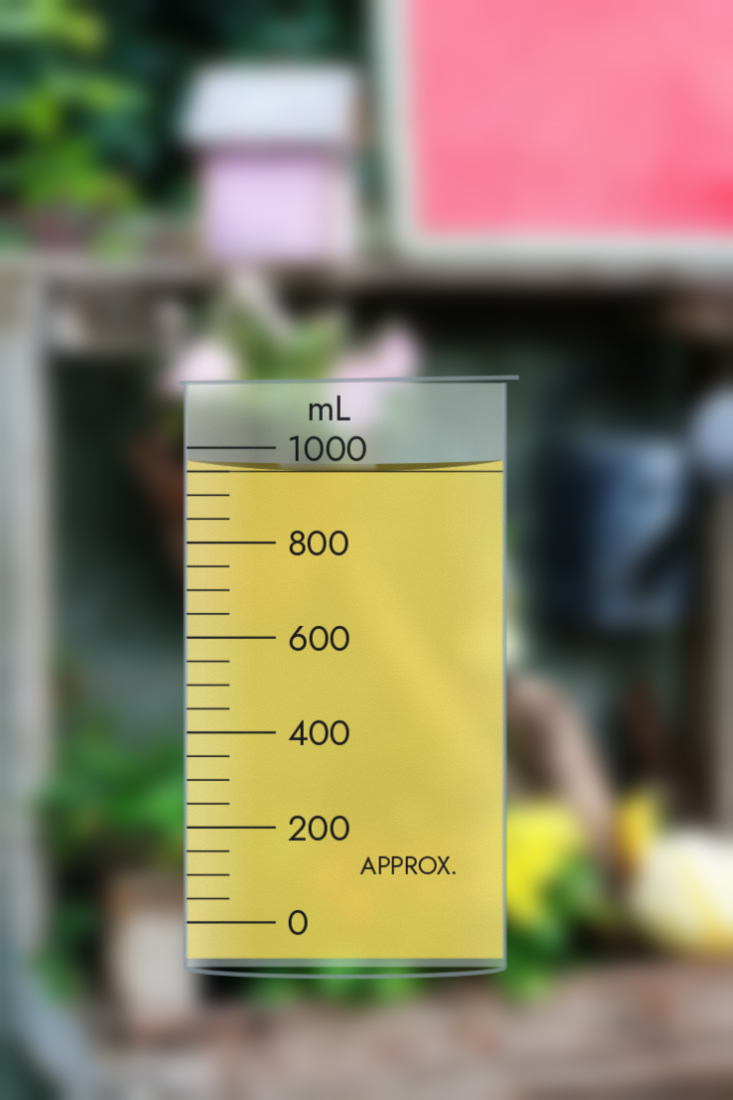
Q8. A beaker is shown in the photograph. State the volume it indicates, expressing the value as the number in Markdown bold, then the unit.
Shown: **950** mL
